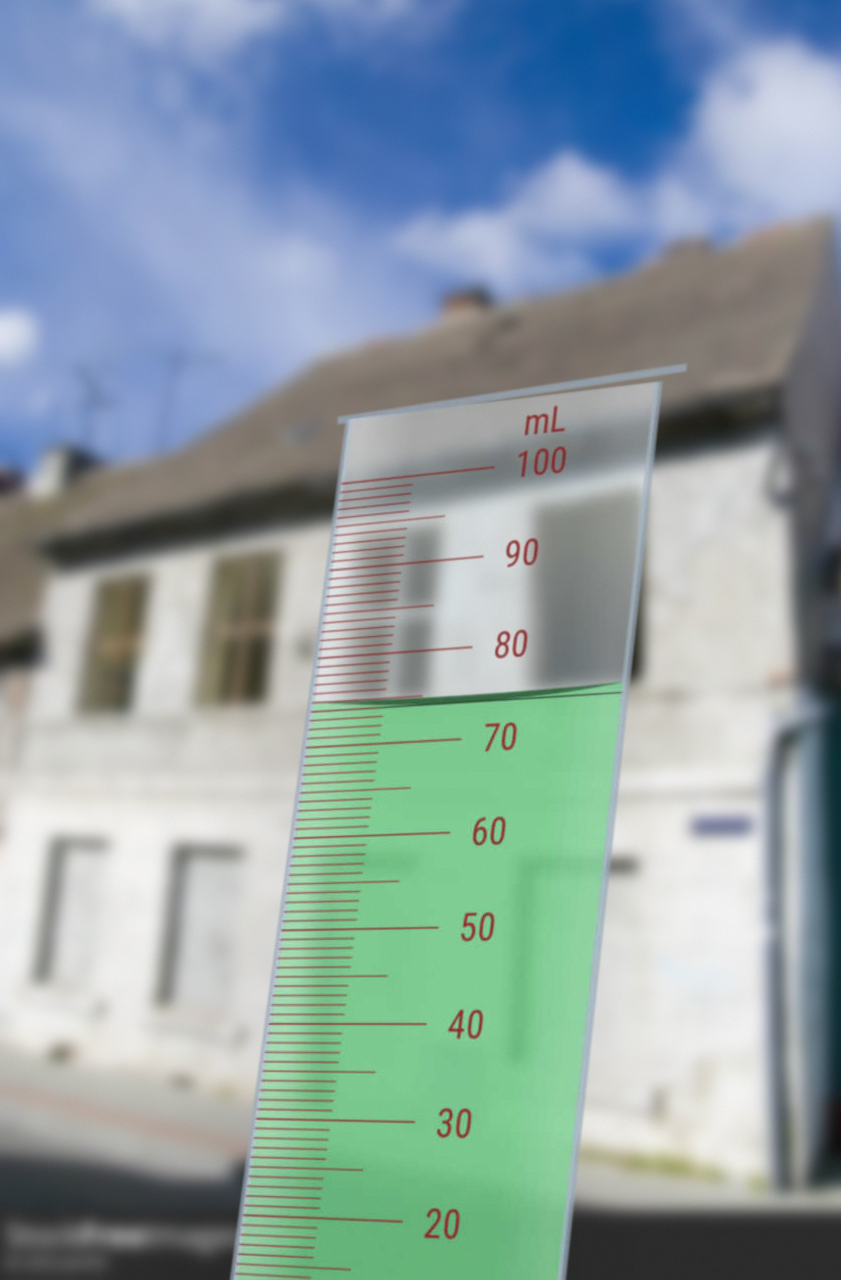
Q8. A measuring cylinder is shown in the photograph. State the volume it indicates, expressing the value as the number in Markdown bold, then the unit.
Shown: **74** mL
